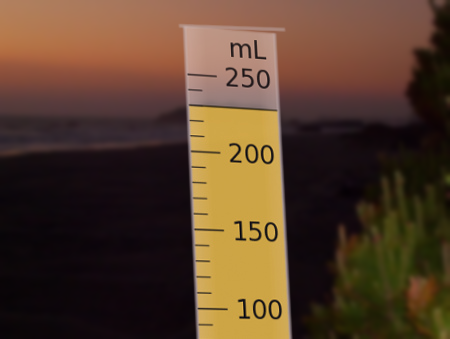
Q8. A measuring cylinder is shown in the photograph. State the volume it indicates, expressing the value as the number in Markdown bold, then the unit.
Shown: **230** mL
